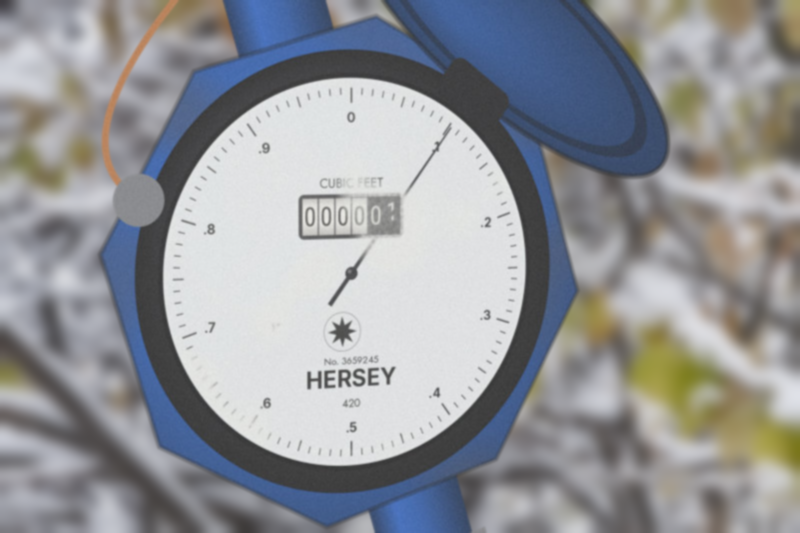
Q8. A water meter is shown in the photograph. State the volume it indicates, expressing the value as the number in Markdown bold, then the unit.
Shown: **1.10** ft³
